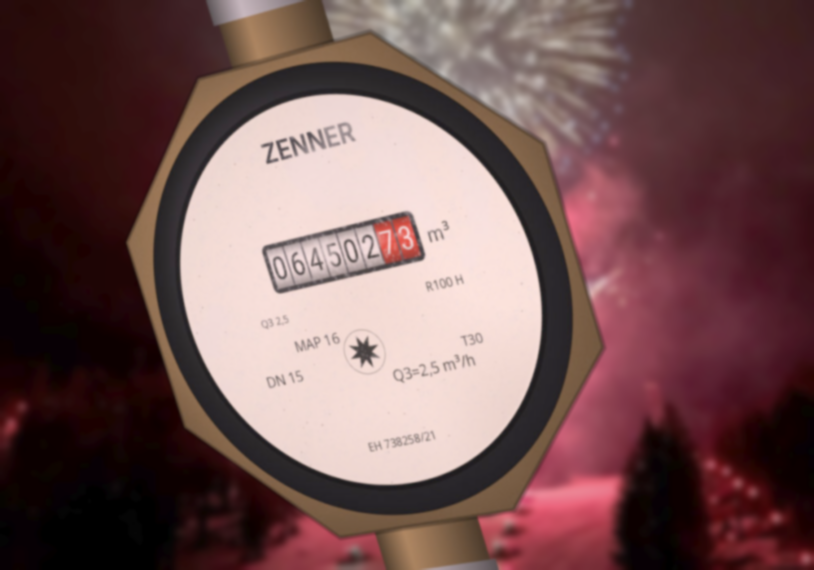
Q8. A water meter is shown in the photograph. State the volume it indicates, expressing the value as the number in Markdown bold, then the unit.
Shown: **64502.73** m³
